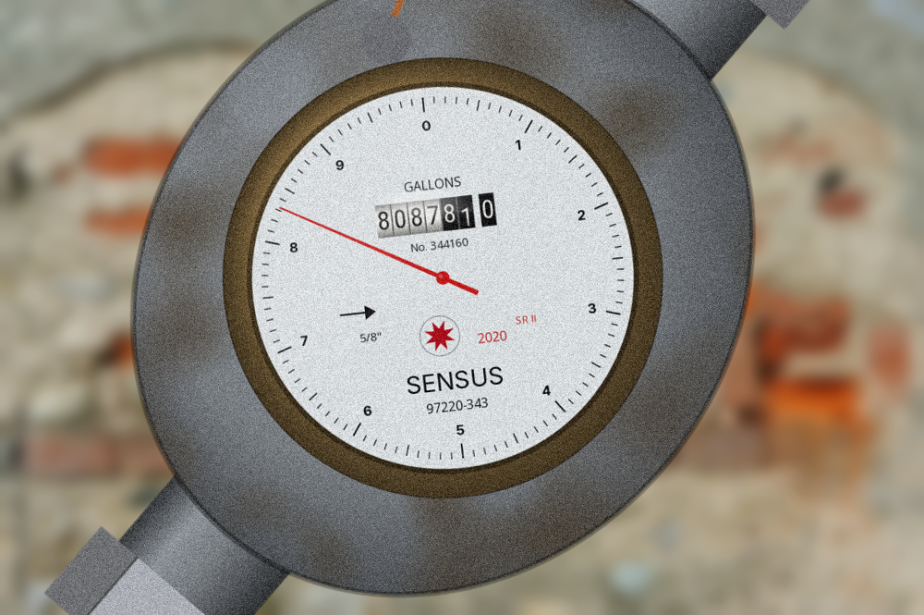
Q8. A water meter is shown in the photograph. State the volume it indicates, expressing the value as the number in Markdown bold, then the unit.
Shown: **8087808.3** gal
